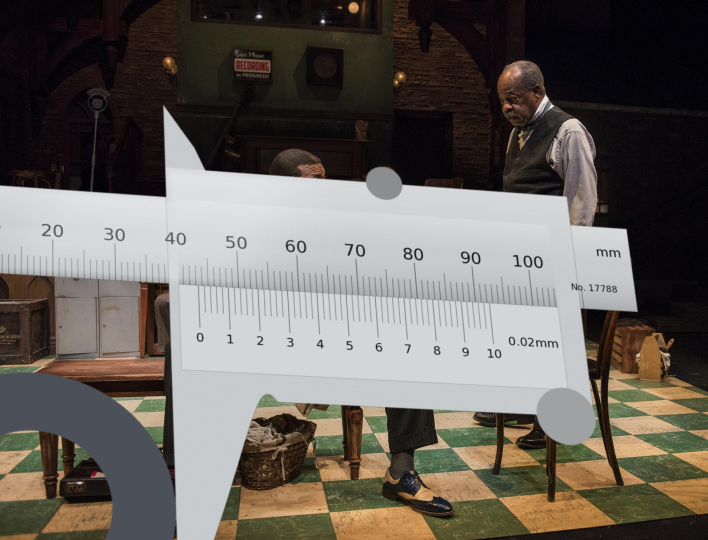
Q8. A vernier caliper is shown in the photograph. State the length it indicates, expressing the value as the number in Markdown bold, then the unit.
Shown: **43.4** mm
